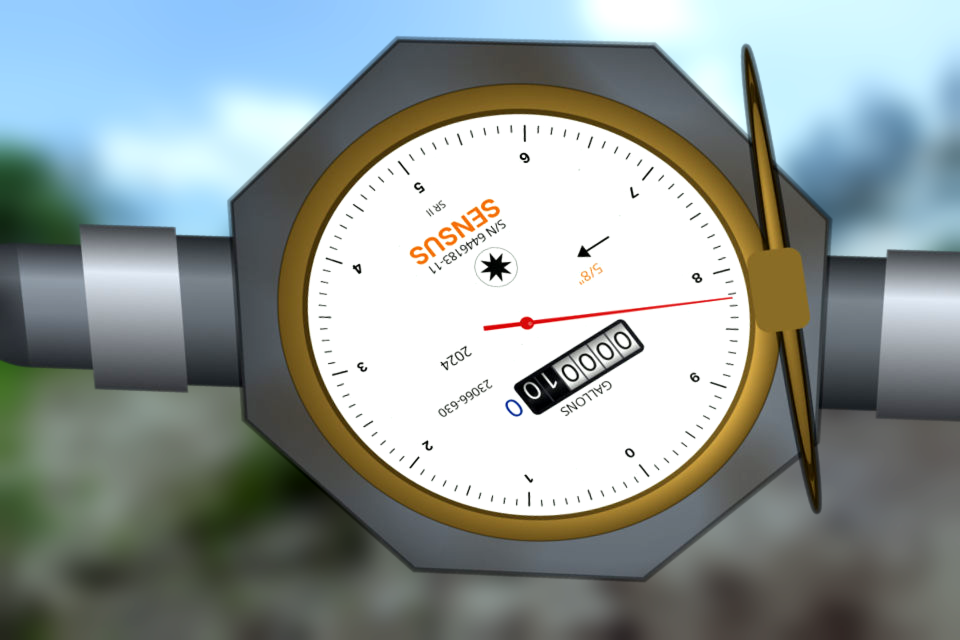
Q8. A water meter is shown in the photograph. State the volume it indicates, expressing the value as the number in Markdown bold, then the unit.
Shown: **98.2** gal
